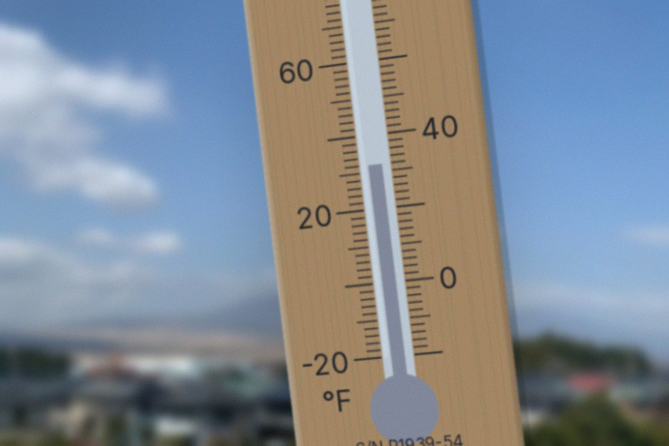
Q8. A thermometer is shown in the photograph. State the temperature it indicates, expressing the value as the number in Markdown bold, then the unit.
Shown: **32** °F
